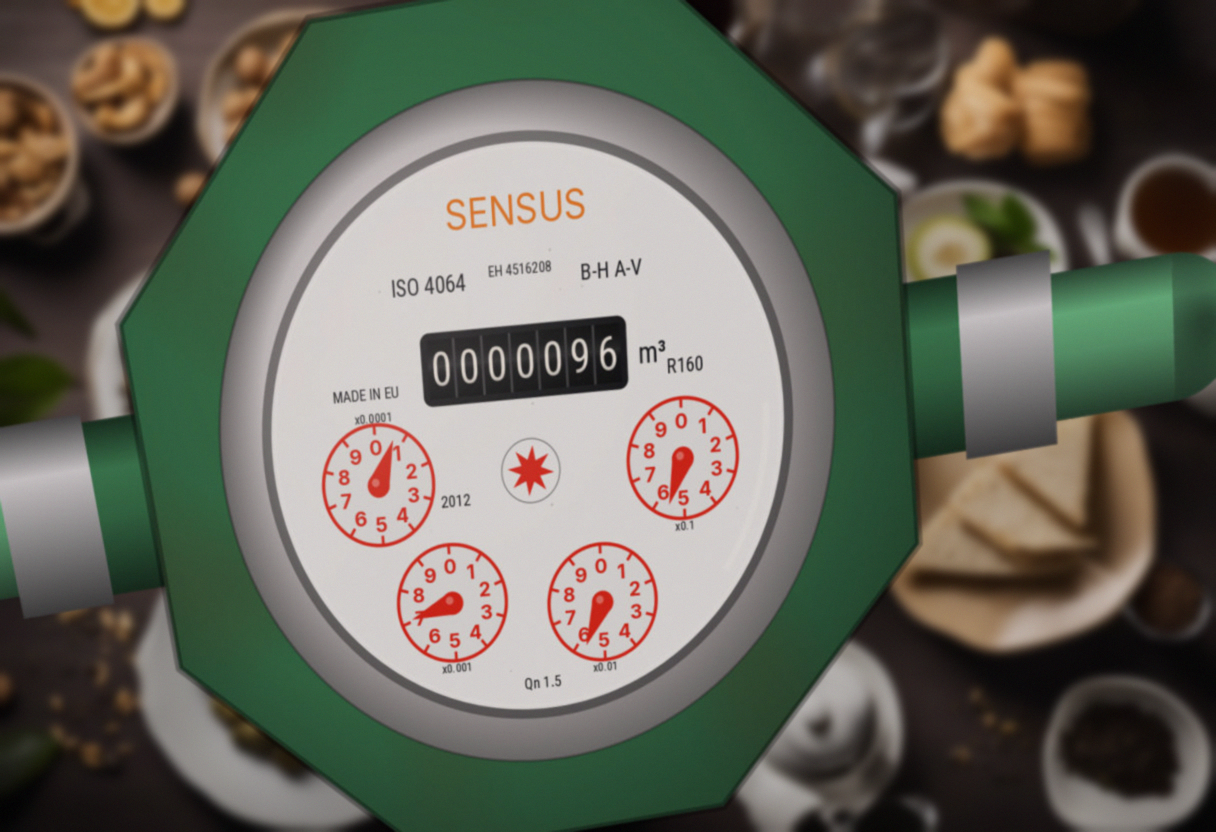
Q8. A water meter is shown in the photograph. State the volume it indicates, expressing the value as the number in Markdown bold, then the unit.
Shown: **96.5570** m³
